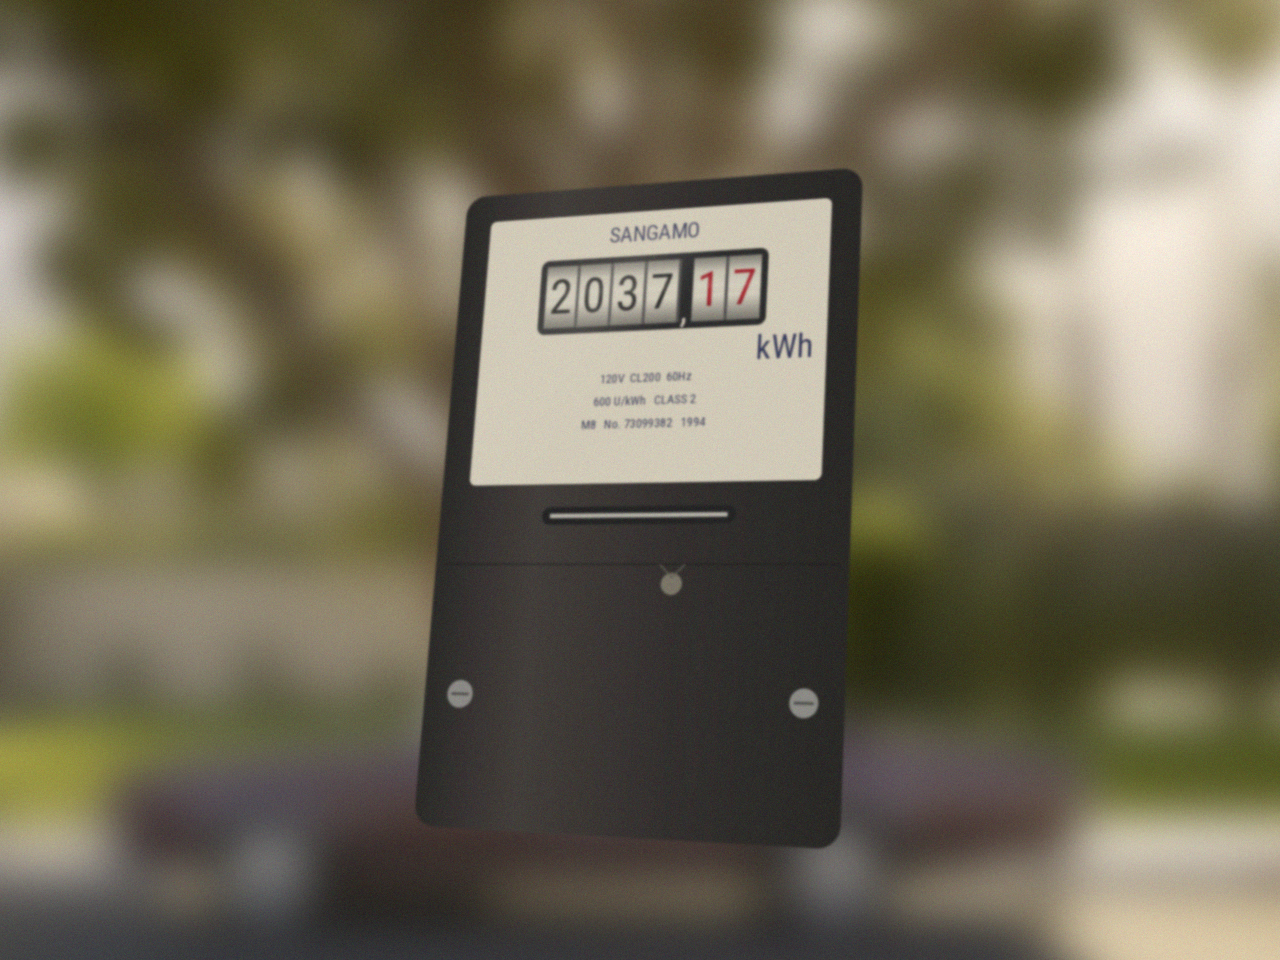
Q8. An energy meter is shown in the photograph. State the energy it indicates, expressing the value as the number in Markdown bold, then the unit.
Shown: **2037.17** kWh
